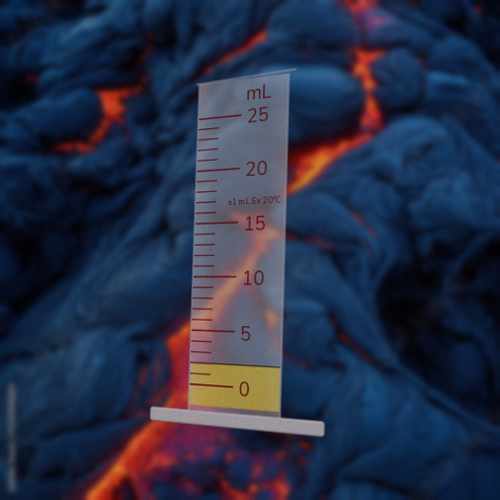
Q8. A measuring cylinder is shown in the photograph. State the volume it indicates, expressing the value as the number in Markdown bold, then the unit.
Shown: **2** mL
